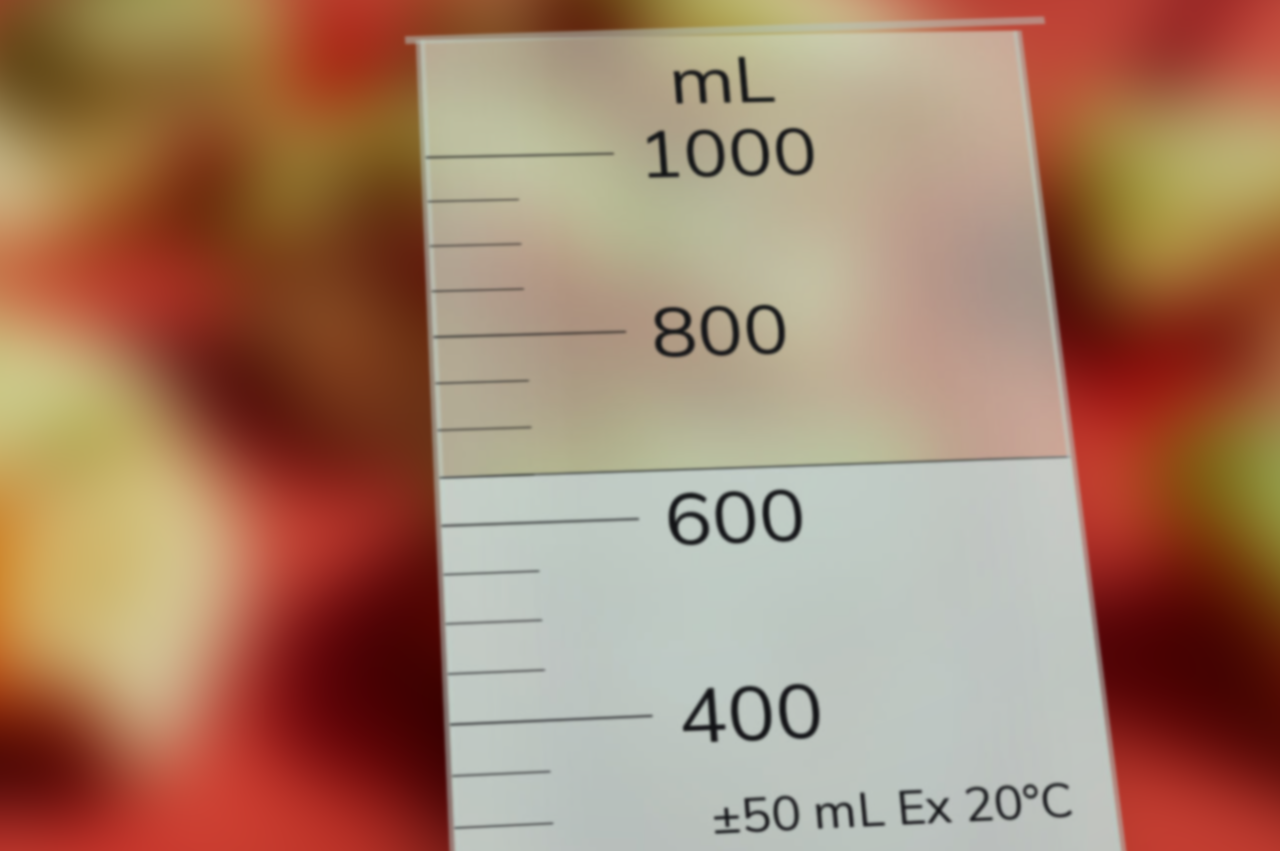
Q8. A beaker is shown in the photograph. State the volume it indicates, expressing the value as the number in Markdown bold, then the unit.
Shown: **650** mL
